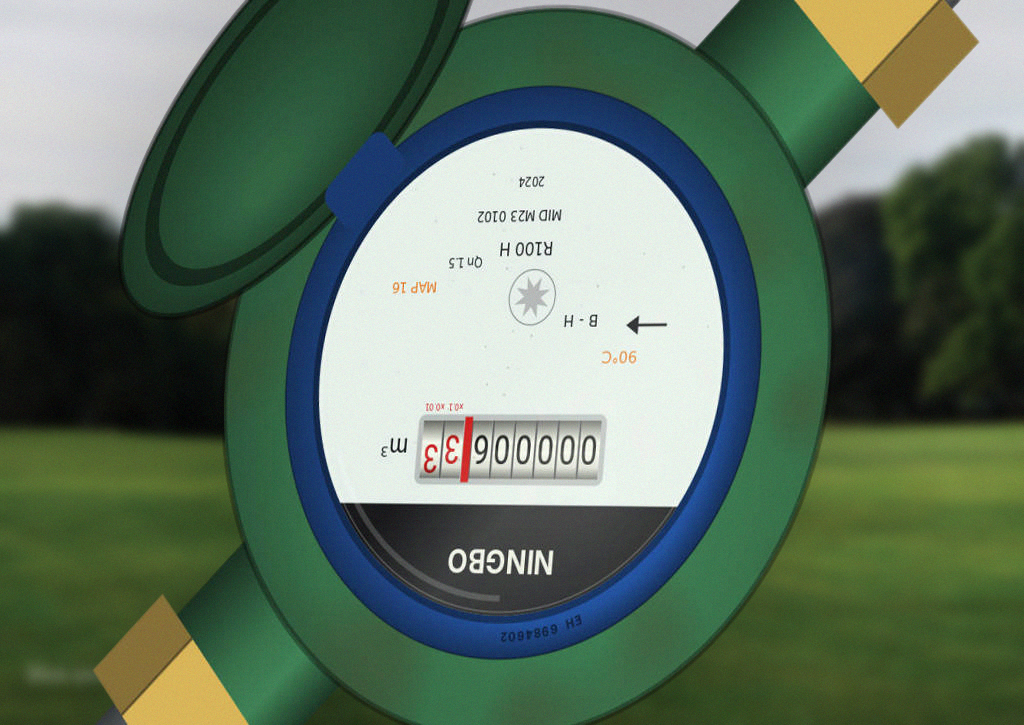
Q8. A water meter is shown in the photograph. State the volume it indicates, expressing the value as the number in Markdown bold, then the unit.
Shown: **6.33** m³
